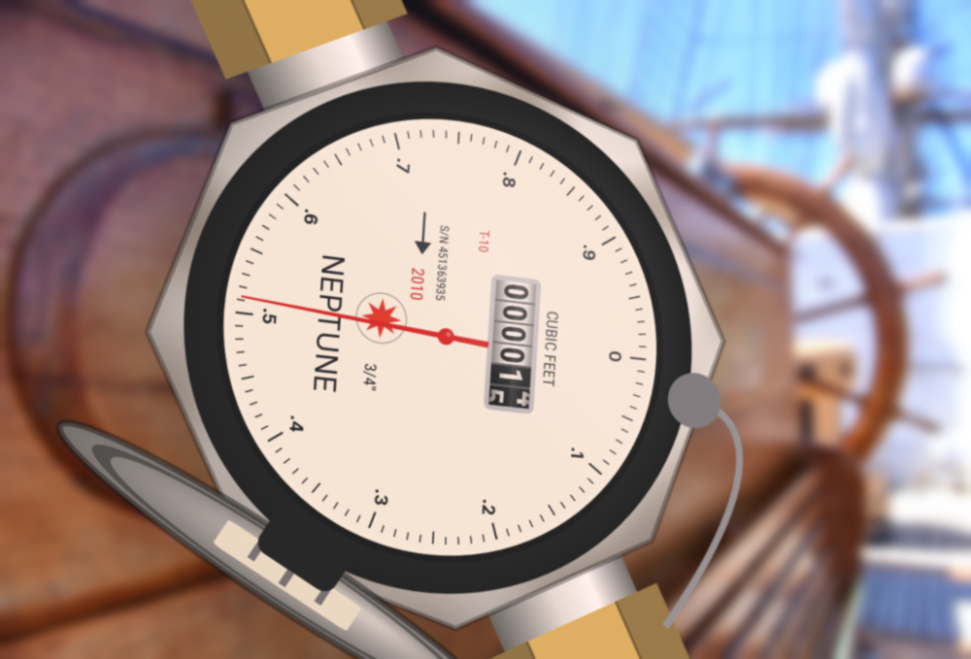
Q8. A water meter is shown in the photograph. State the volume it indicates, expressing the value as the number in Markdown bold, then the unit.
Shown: **14.51** ft³
